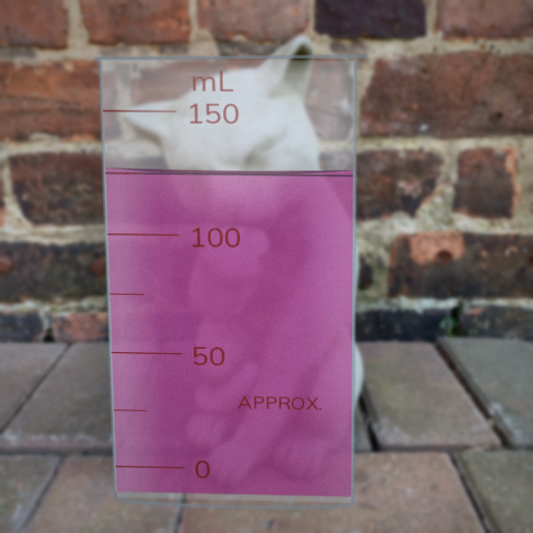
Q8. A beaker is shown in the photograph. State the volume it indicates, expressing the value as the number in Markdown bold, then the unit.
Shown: **125** mL
